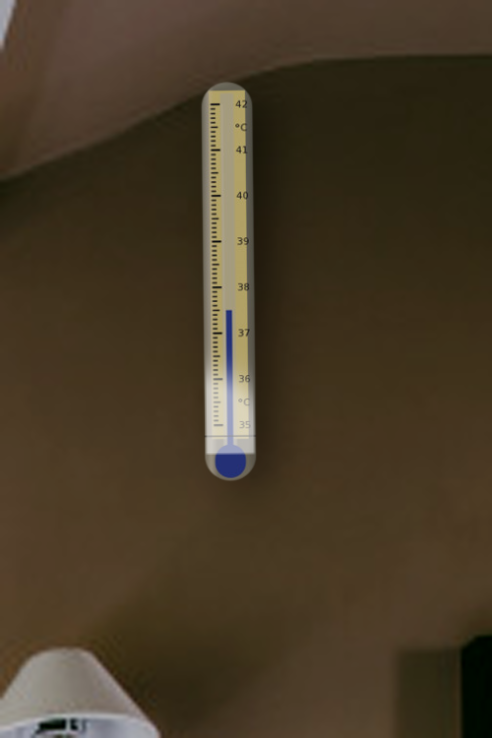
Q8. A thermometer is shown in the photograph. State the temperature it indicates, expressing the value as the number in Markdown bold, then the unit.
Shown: **37.5** °C
